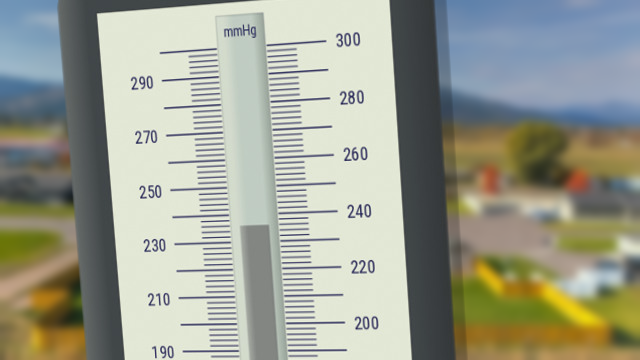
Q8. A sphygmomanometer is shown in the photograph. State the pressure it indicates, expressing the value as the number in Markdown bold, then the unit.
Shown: **236** mmHg
